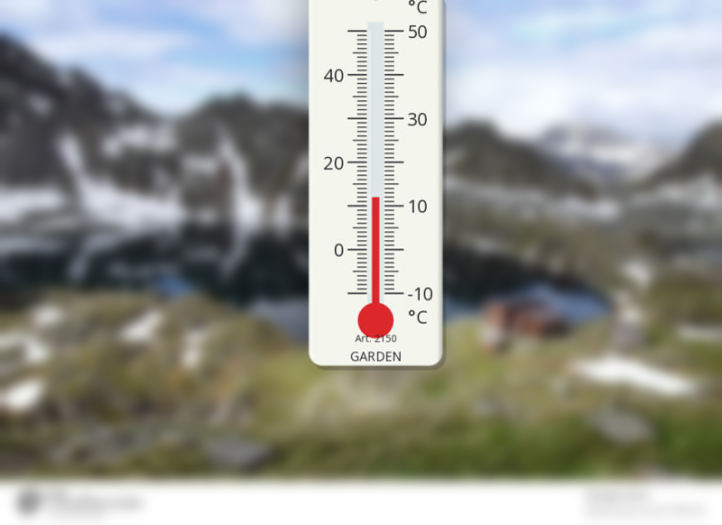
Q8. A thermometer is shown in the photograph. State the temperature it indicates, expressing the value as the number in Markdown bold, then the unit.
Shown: **12** °C
